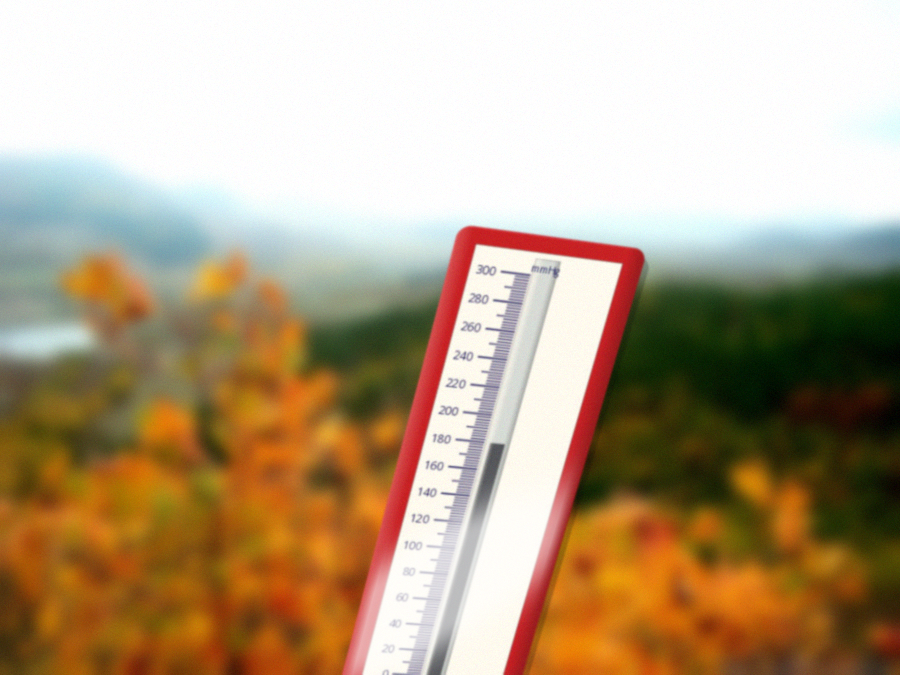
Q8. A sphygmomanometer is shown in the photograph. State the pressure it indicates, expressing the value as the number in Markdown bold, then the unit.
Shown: **180** mmHg
